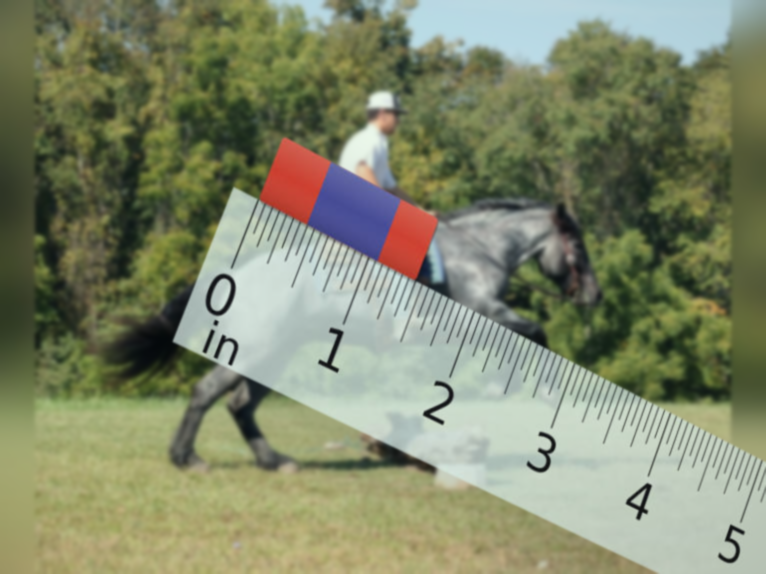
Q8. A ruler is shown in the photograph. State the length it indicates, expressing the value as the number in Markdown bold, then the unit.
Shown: **1.4375** in
